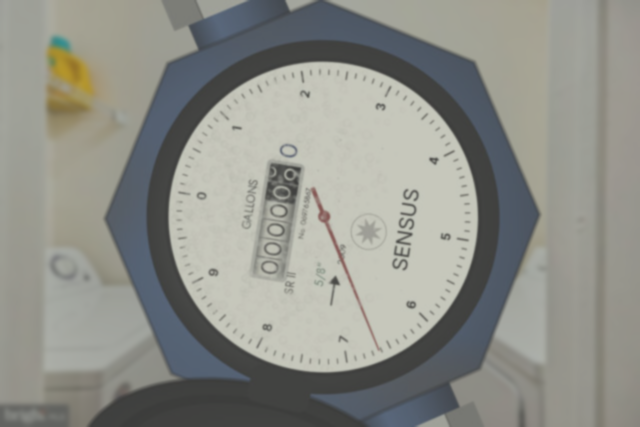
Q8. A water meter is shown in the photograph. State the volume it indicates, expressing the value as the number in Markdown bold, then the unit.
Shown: **86.6** gal
